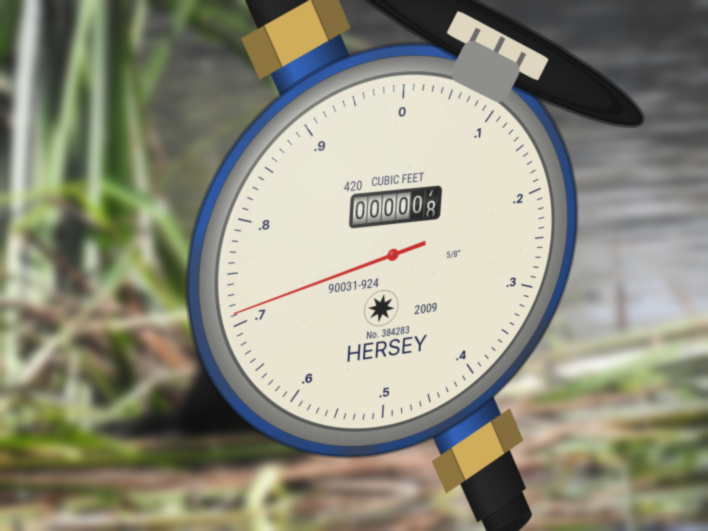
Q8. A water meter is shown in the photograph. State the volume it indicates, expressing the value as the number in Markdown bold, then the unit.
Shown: **7.71** ft³
